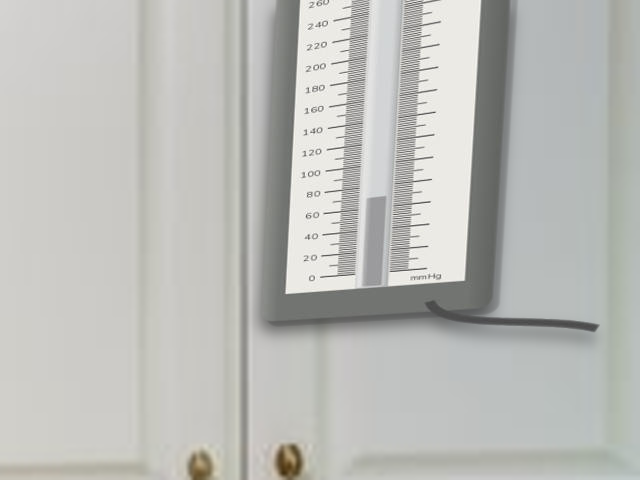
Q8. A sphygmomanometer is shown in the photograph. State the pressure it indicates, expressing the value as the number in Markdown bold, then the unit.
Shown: **70** mmHg
